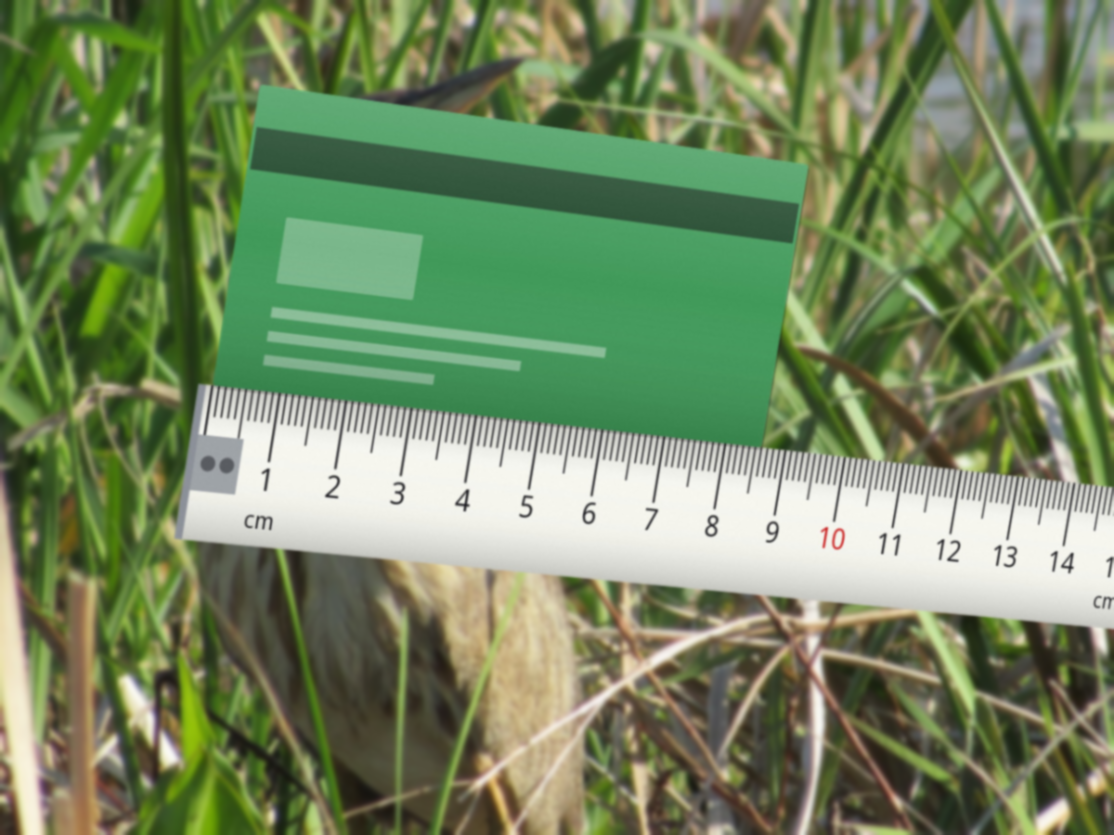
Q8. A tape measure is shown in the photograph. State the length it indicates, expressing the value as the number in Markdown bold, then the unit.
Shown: **8.6** cm
